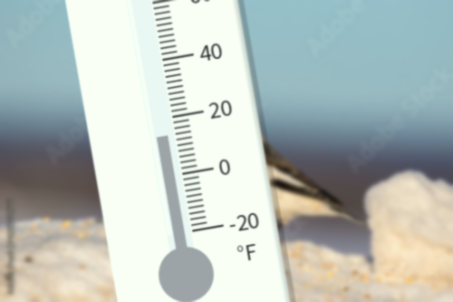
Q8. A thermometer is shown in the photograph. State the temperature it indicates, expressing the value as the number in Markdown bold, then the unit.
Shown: **14** °F
